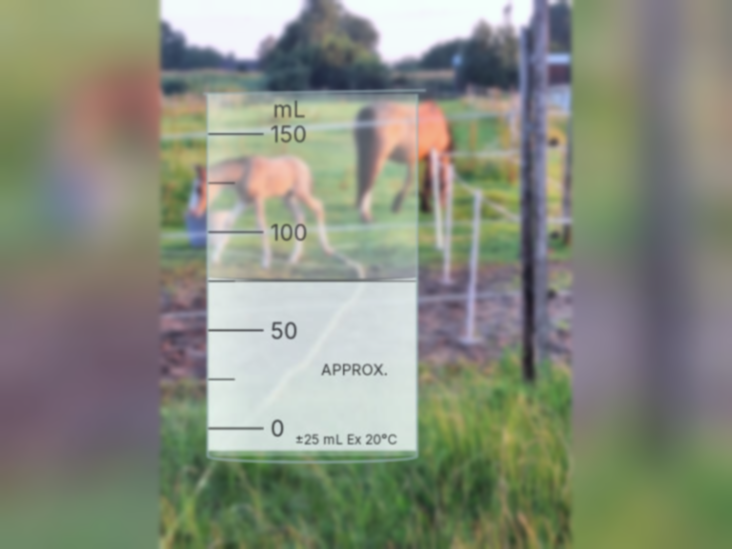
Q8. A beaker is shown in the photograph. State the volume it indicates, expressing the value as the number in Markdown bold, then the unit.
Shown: **75** mL
